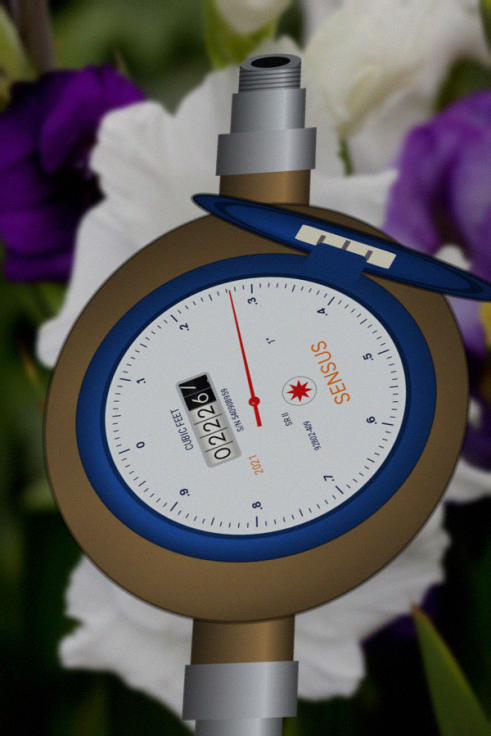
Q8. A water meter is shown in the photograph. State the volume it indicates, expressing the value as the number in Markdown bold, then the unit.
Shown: **22267.27** ft³
